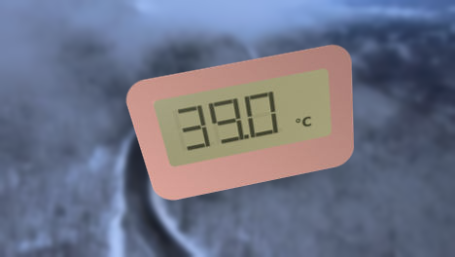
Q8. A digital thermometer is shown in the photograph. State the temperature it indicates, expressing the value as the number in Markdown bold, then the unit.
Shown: **39.0** °C
